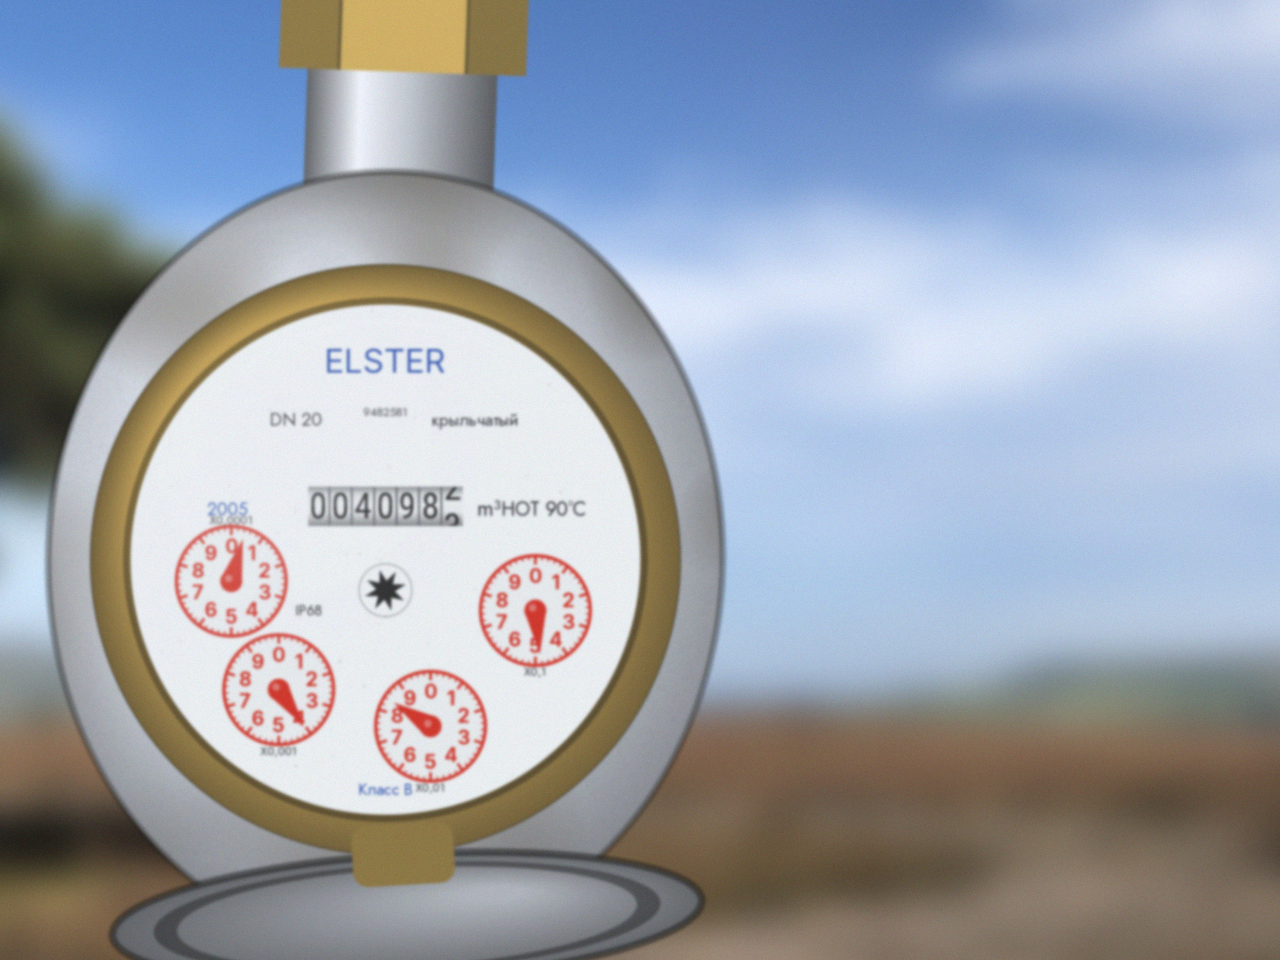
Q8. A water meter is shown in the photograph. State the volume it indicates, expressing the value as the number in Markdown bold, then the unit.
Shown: **40982.4840** m³
